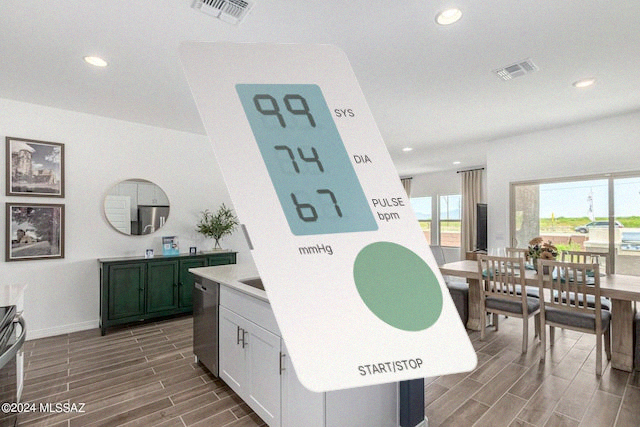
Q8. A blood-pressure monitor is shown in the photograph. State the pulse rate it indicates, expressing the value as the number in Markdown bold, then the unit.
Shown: **67** bpm
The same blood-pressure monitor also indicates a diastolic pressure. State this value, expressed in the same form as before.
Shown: **74** mmHg
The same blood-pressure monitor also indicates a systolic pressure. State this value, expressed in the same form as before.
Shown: **99** mmHg
